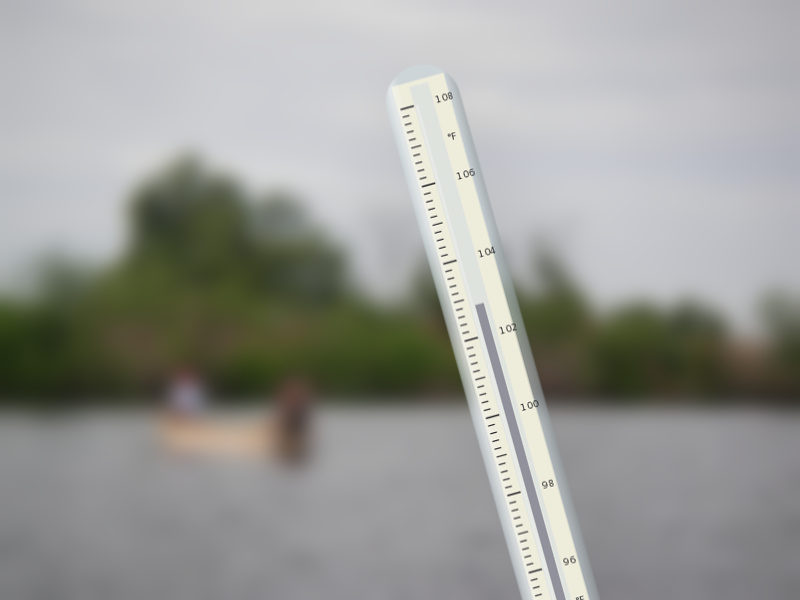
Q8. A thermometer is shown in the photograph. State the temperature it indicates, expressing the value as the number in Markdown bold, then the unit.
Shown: **102.8** °F
